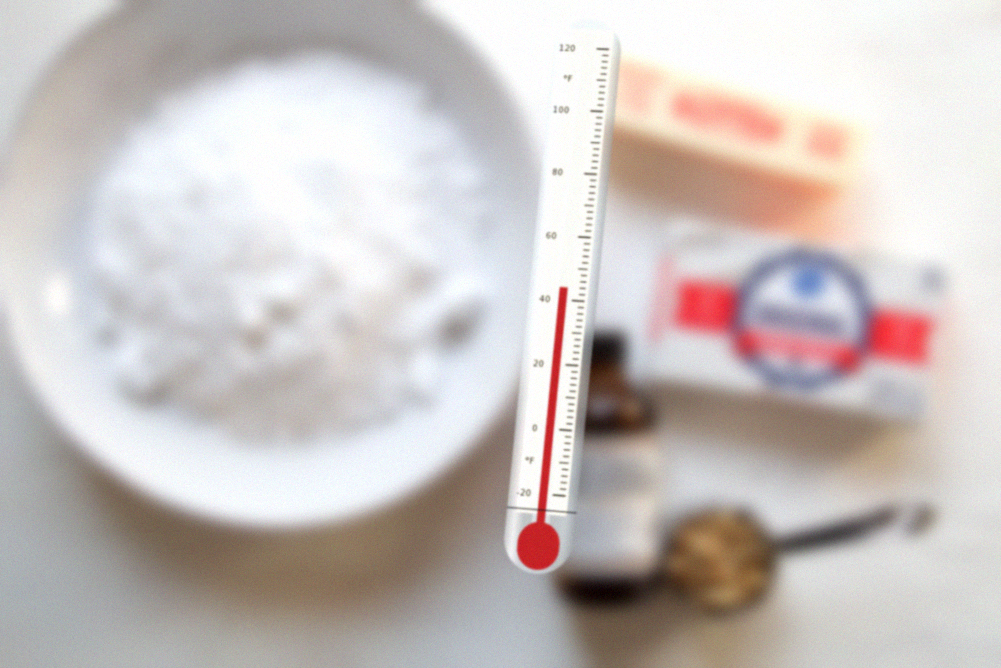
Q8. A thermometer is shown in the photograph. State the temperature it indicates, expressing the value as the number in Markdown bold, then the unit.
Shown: **44** °F
